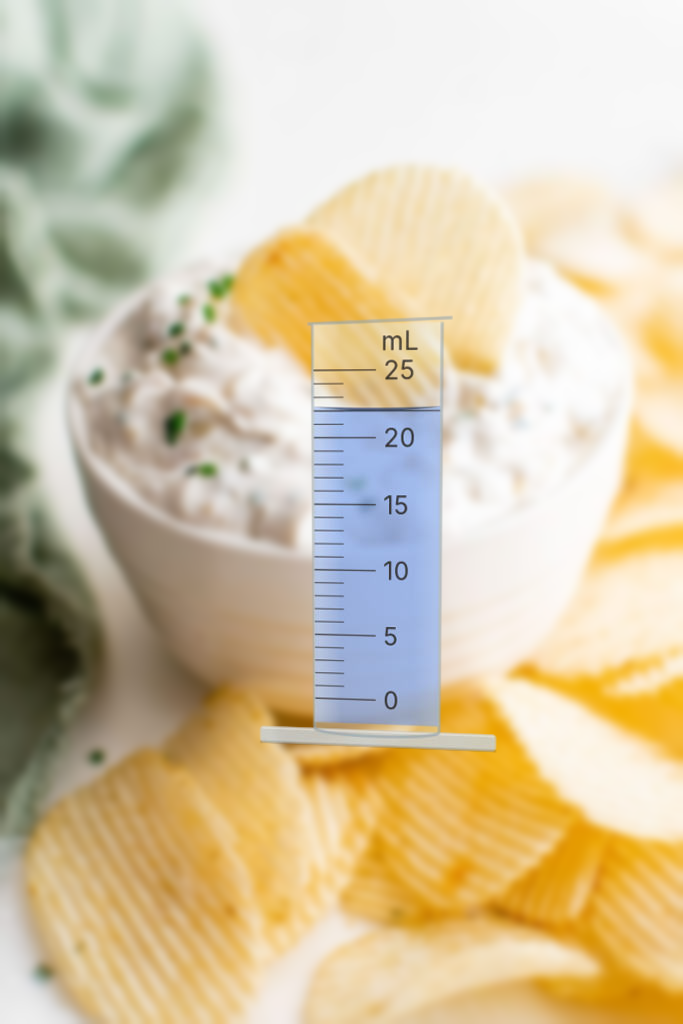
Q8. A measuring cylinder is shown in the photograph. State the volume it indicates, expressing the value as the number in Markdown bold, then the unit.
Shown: **22** mL
